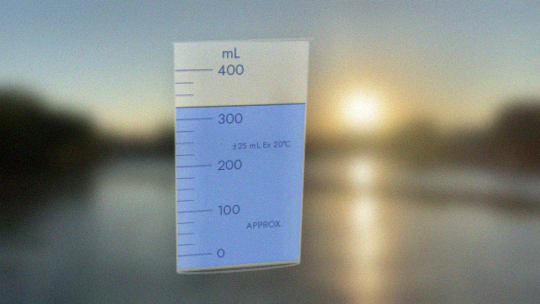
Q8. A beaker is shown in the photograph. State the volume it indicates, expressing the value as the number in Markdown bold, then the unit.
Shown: **325** mL
